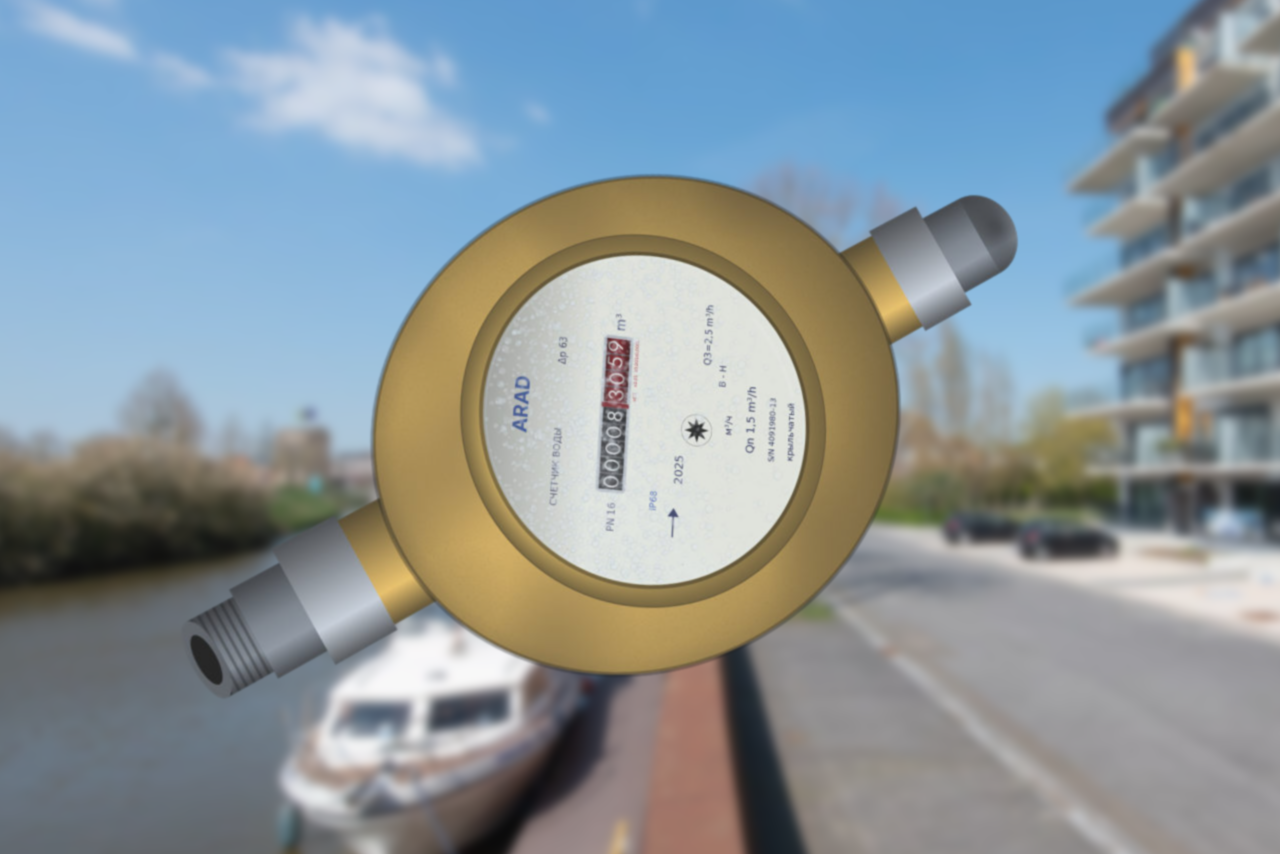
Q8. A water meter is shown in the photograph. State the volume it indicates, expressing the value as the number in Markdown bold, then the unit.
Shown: **8.3059** m³
